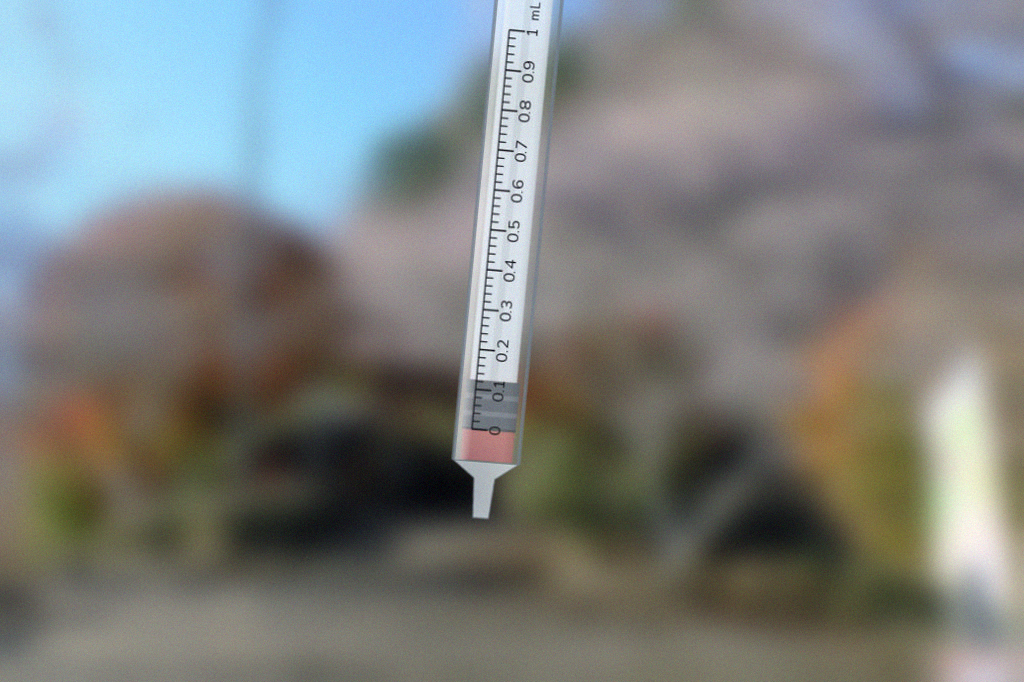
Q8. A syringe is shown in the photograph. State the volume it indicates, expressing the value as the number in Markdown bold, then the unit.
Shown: **0** mL
